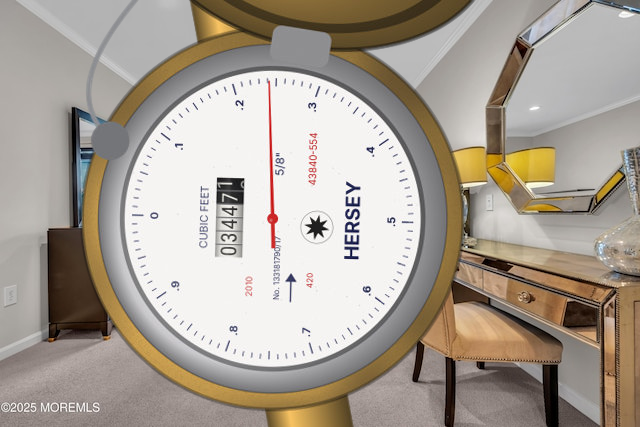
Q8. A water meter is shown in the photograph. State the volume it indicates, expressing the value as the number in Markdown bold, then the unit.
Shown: **34471.24** ft³
